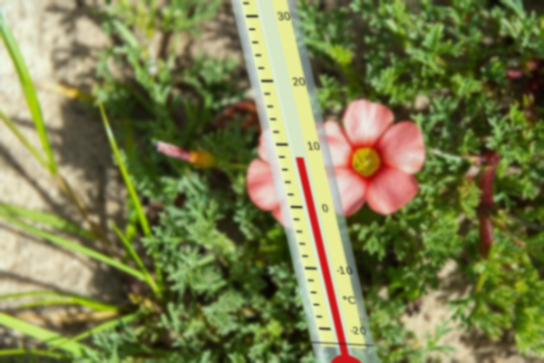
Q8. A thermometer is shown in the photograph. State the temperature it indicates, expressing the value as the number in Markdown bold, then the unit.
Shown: **8** °C
